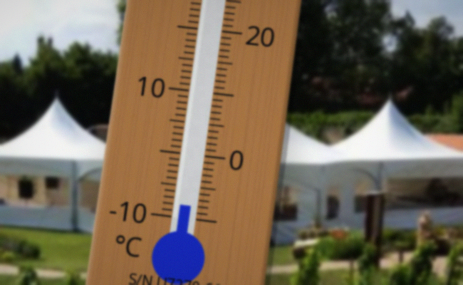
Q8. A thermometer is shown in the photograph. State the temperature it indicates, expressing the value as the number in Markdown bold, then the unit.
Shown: **-8** °C
